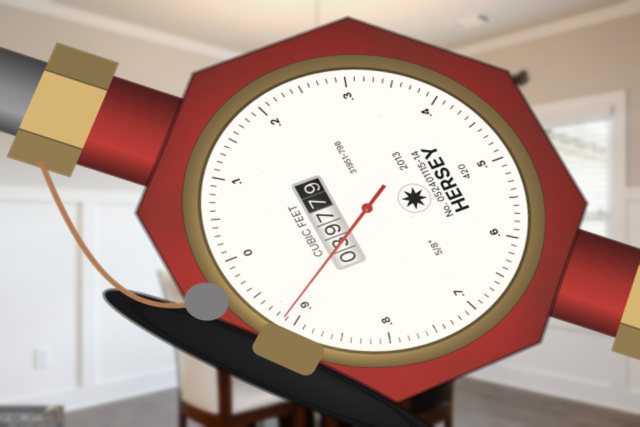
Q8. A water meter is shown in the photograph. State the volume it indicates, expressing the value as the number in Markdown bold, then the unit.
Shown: **39778.91** ft³
